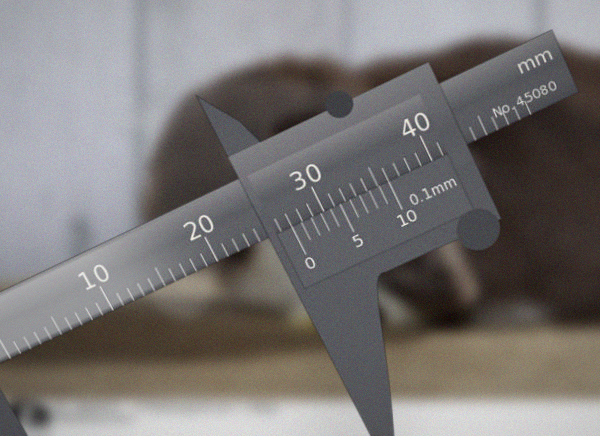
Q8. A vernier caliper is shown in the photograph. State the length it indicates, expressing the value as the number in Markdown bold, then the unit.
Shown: **27.0** mm
